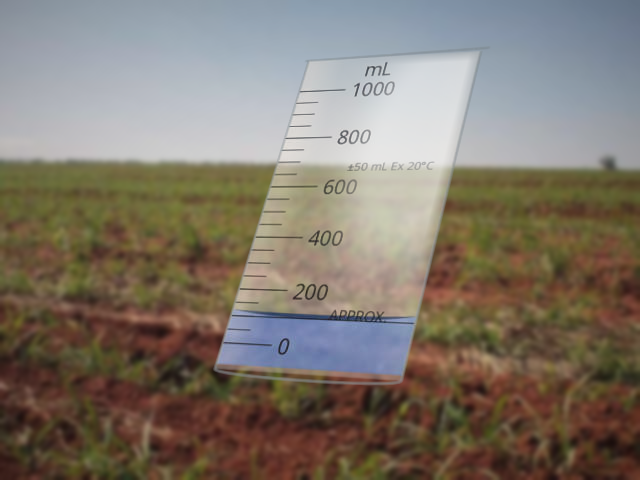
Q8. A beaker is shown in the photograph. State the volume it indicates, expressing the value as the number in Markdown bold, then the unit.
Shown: **100** mL
